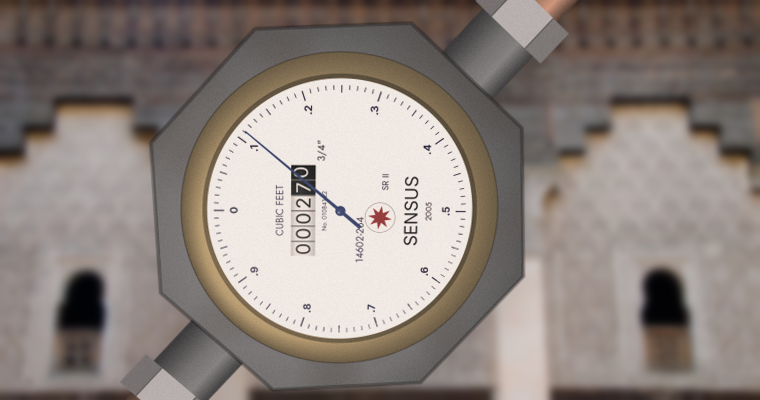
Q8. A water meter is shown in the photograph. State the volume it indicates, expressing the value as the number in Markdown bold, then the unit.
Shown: **270.11** ft³
